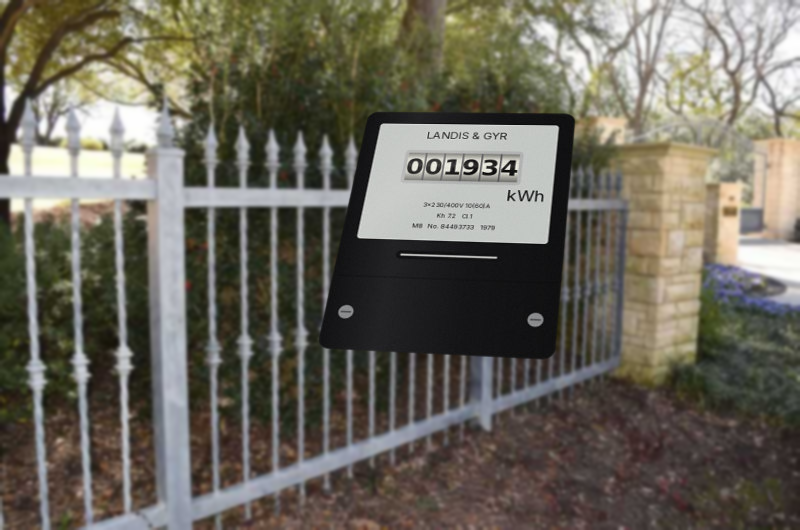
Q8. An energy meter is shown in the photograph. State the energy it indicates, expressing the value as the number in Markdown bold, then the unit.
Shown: **1934** kWh
